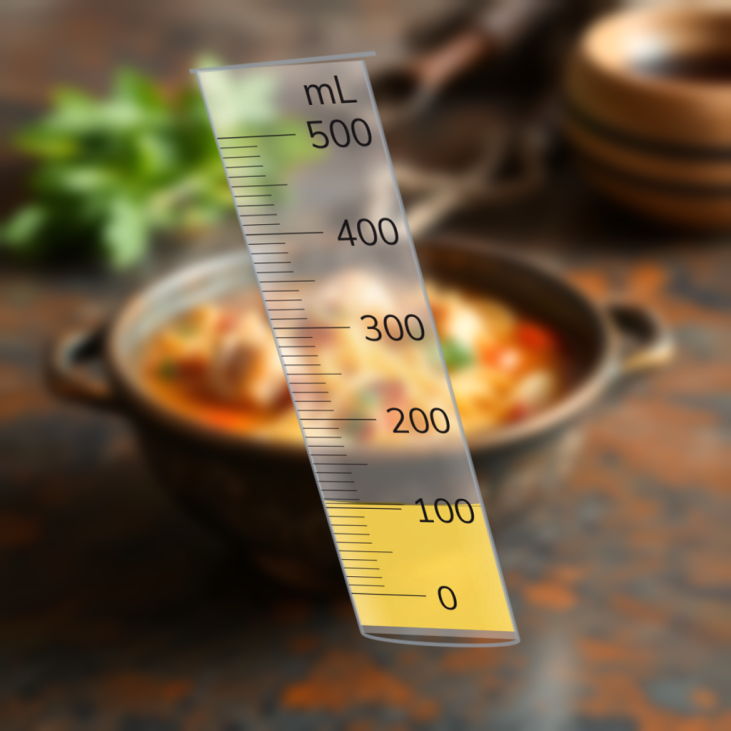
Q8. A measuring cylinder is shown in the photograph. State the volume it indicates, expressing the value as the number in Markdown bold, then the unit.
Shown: **105** mL
